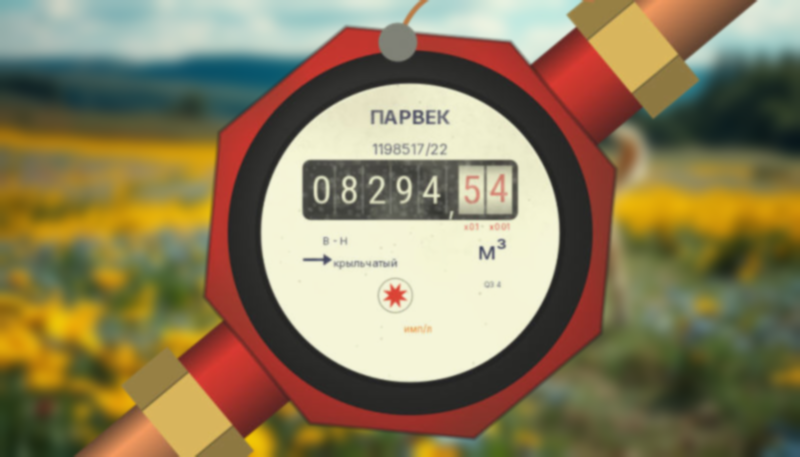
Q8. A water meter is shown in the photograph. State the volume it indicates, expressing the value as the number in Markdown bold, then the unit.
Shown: **8294.54** m³
